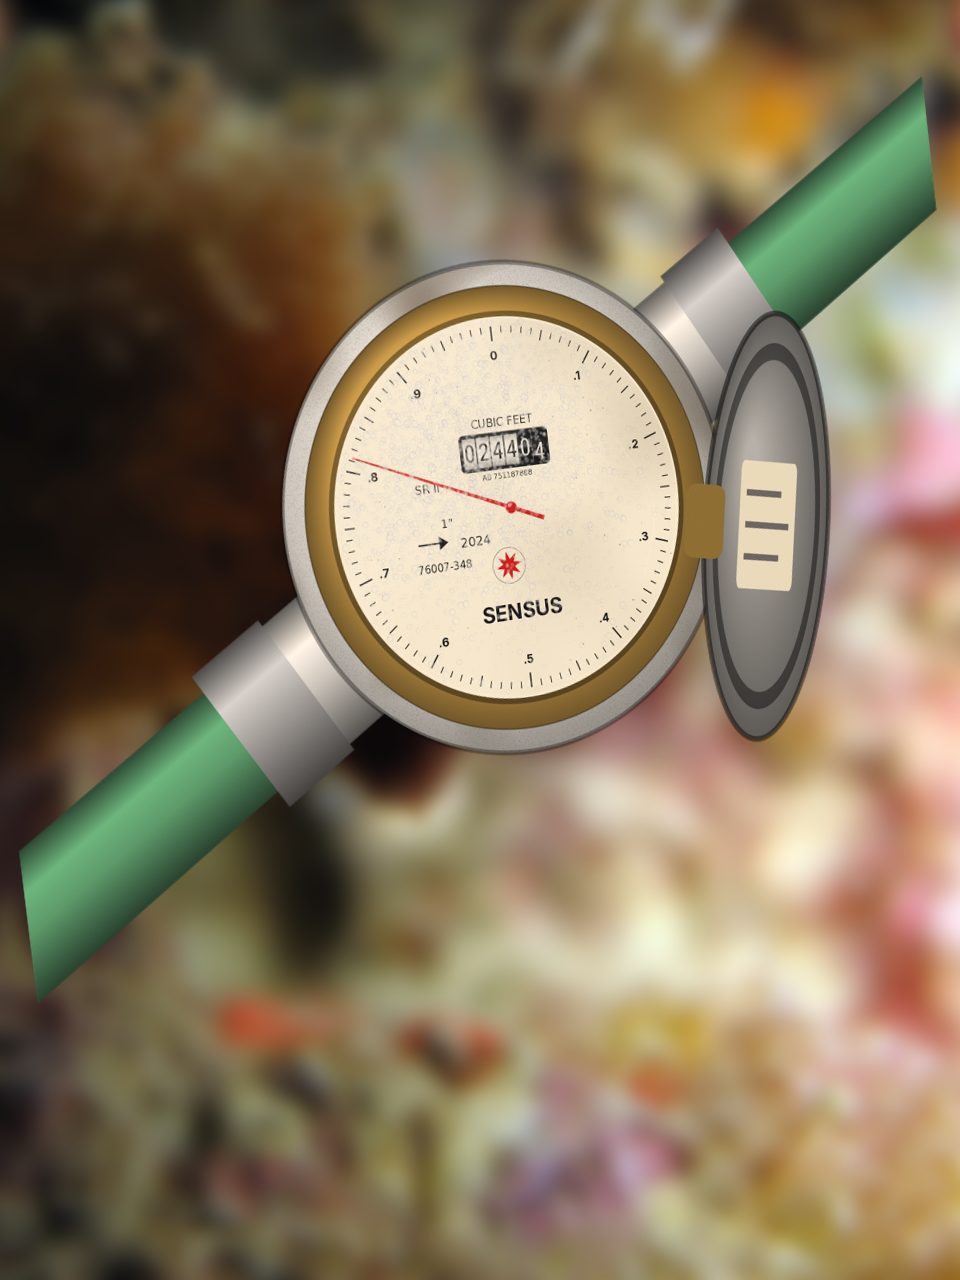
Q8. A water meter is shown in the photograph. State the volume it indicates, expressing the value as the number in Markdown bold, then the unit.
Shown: **24403.81** ft³
